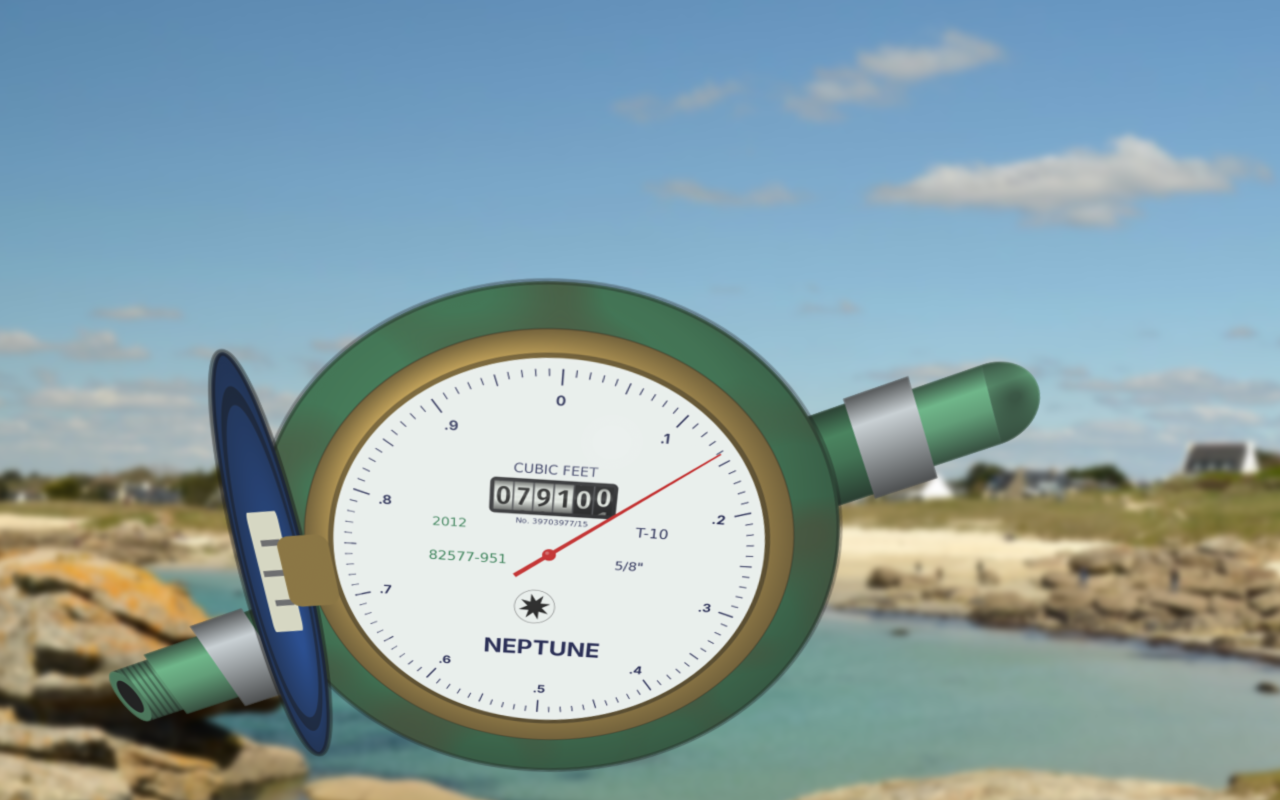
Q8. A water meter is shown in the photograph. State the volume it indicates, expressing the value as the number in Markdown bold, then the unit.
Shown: **79100.14** ft³
